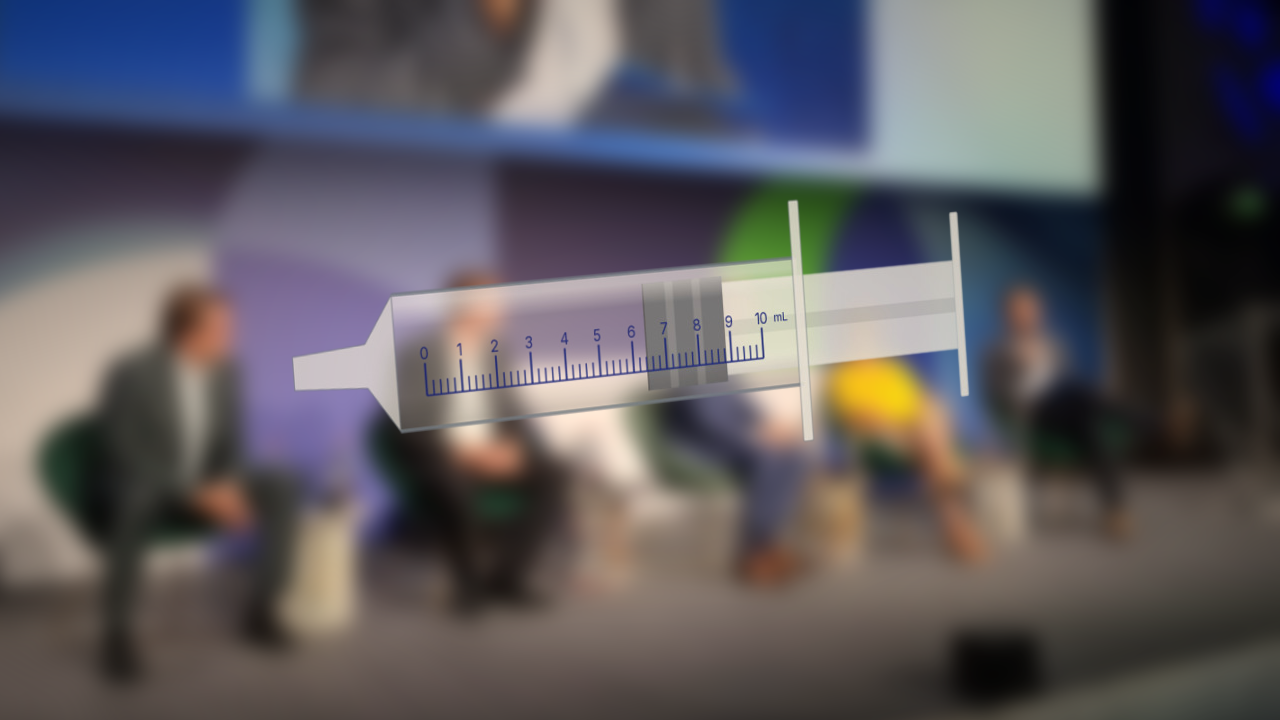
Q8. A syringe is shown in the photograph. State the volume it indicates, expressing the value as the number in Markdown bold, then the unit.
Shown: **6.4** mL
